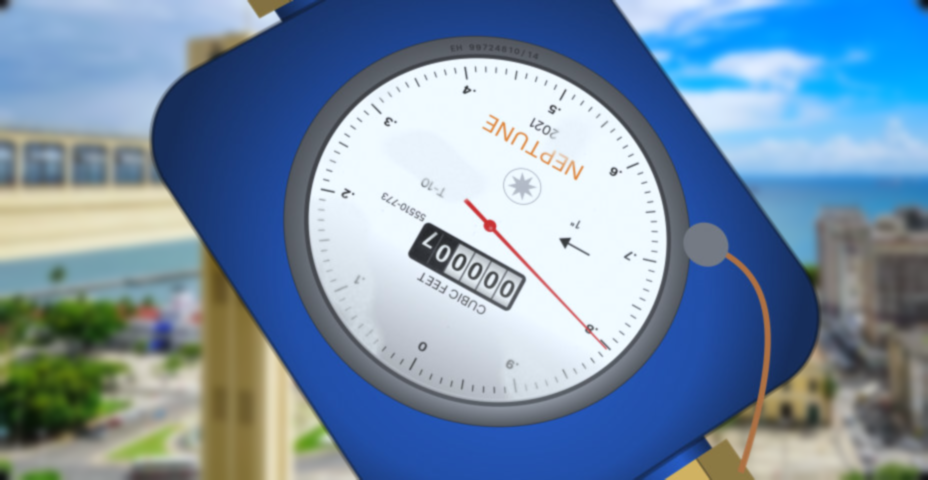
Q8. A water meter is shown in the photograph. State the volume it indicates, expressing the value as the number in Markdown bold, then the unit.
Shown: **6.80** ft³
